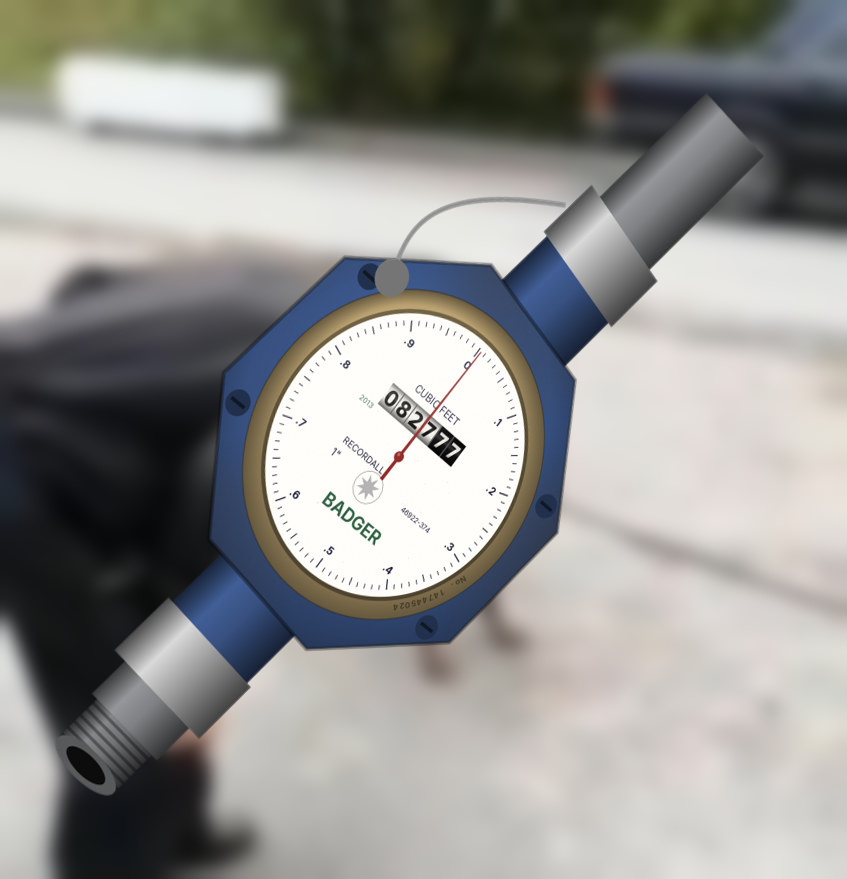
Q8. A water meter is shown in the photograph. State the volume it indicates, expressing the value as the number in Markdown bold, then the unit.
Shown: **82777.00** ft³
